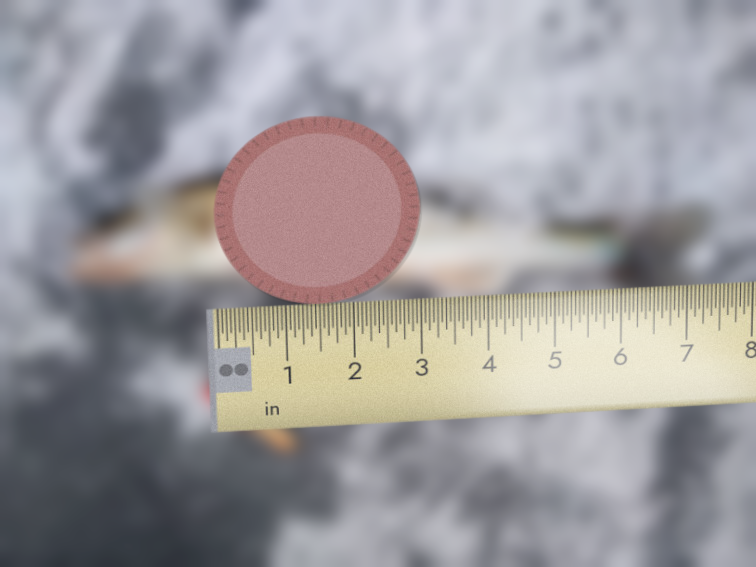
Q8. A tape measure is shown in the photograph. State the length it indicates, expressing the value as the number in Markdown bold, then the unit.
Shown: **3** in
